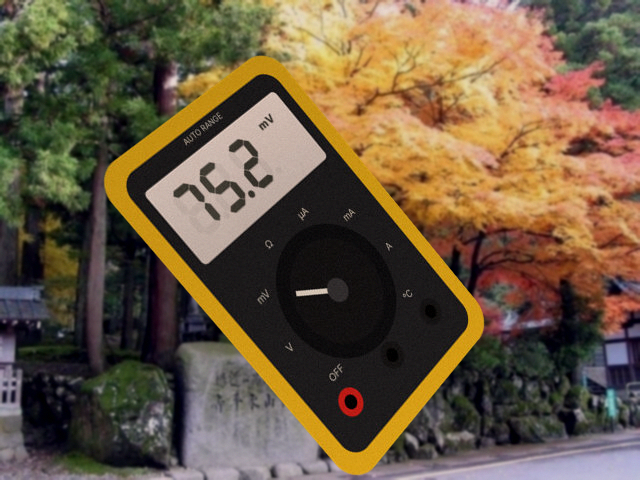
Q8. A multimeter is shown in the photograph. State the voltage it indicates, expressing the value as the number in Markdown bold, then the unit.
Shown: **75.2** mV
